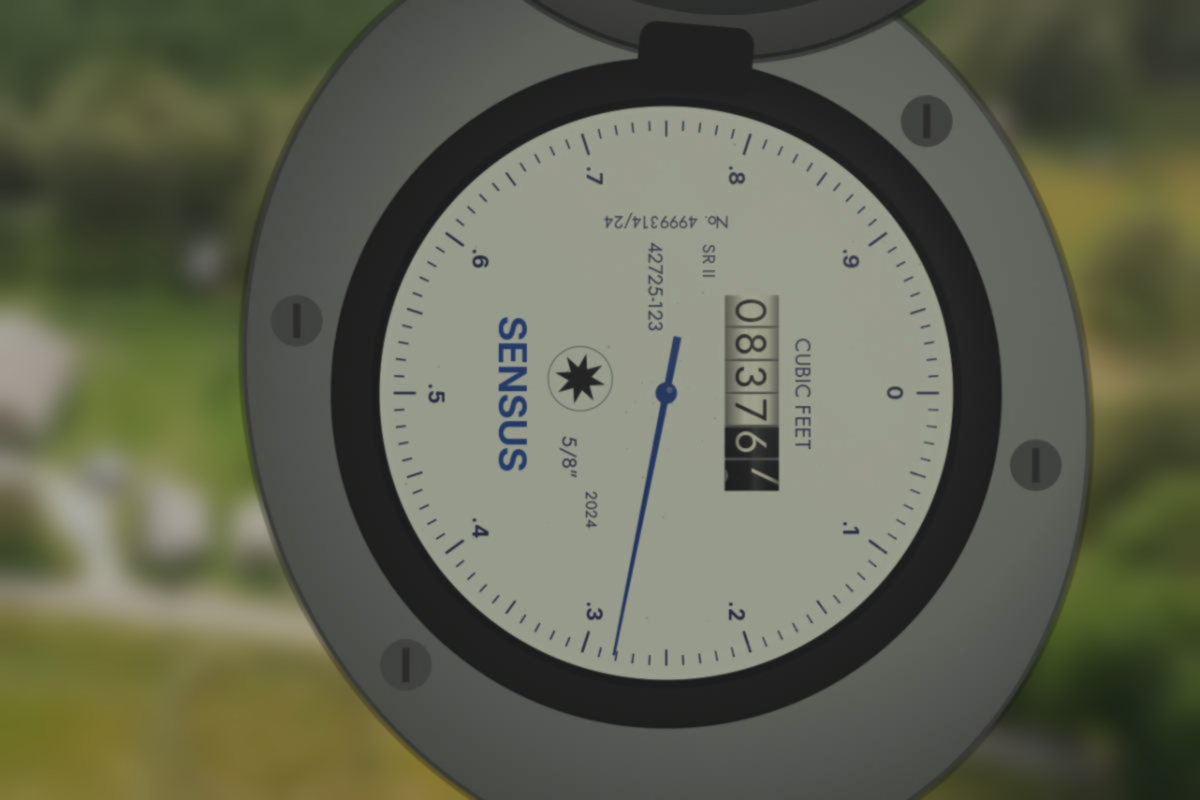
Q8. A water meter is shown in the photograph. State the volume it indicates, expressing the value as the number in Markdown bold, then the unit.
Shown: **83767.28** ft³
